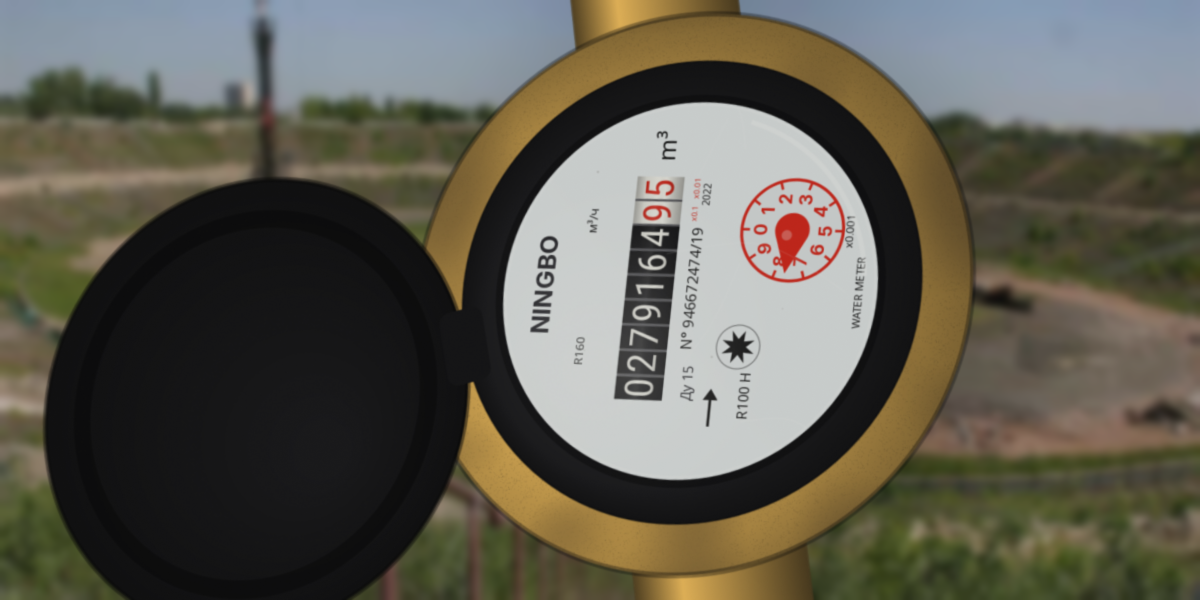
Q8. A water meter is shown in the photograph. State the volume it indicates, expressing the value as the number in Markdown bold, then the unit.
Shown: **279164.957** m³
